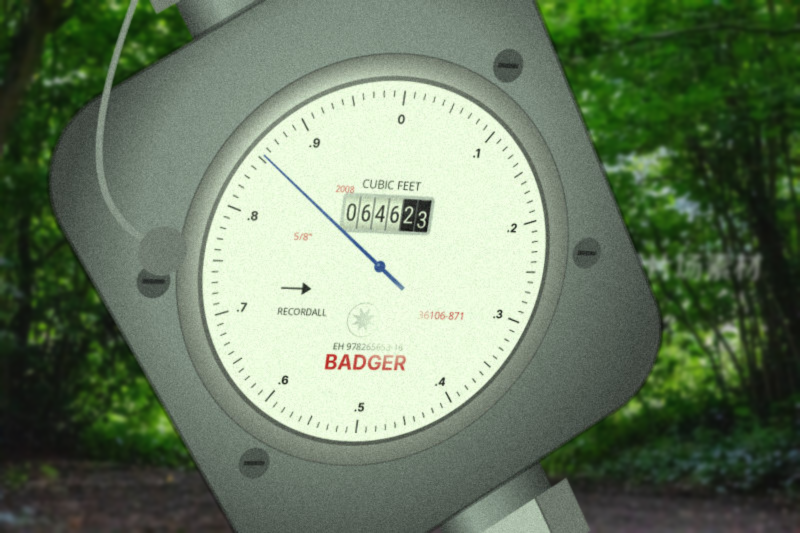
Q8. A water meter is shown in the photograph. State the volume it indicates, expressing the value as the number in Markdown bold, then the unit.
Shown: **64622.85** ft³
